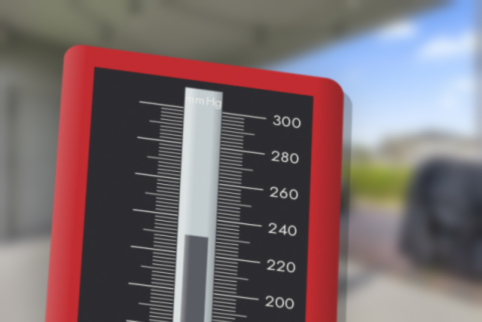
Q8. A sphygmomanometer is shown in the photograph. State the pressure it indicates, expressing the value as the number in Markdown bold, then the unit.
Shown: **230** mmHg
